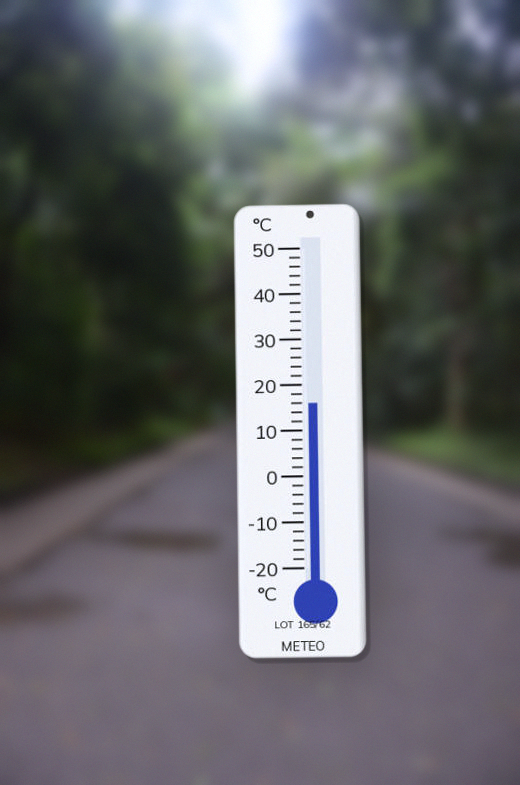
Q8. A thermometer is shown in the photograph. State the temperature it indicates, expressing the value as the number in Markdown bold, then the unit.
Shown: **16** °C
